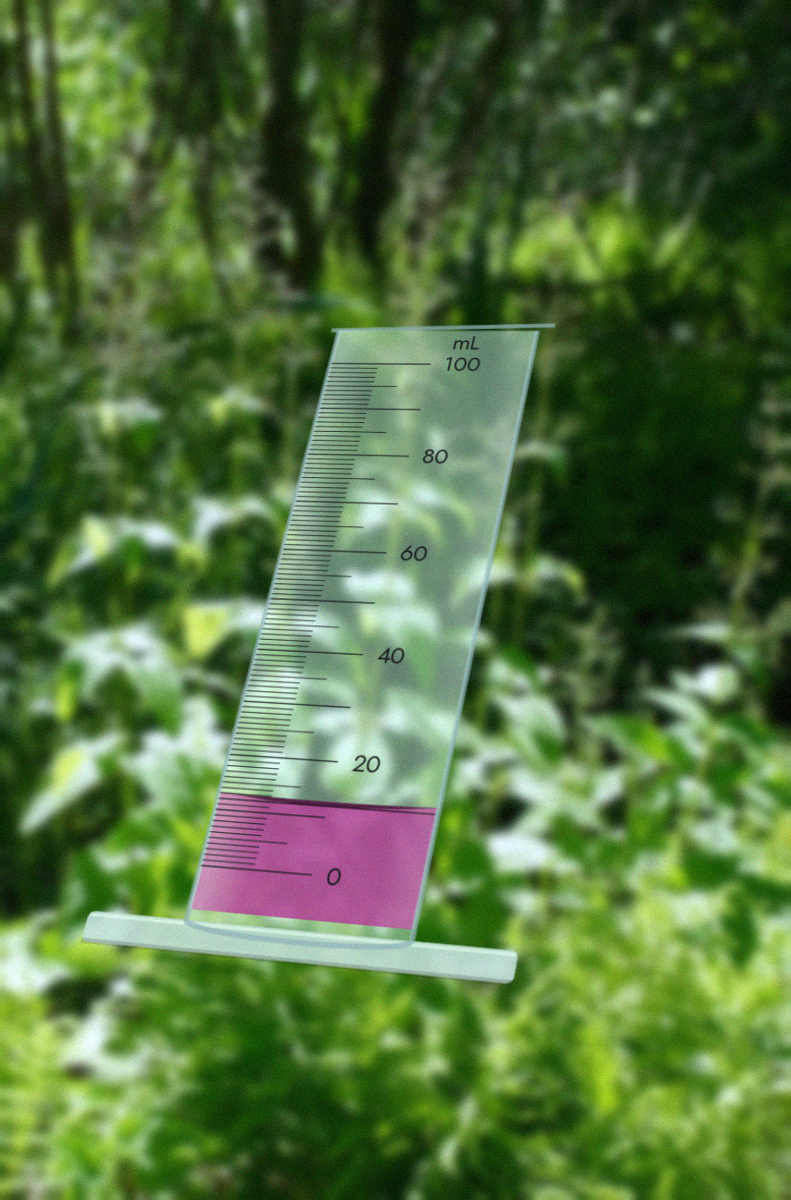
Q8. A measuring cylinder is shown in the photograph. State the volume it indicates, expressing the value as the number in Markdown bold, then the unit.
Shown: **12** mL
